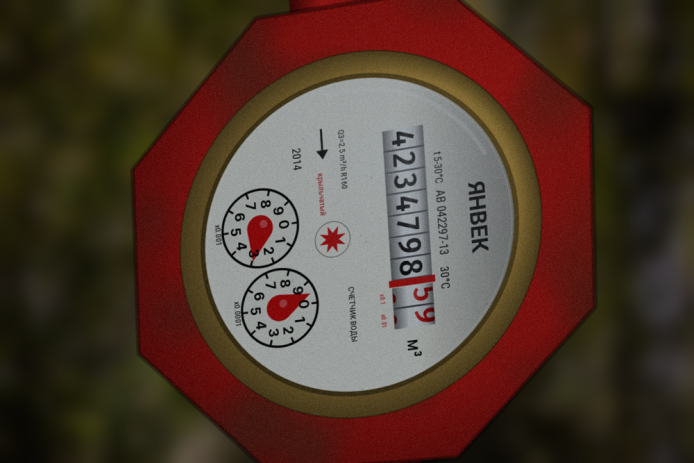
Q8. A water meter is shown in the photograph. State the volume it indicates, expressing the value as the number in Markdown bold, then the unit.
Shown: **4234798.5929** m³
